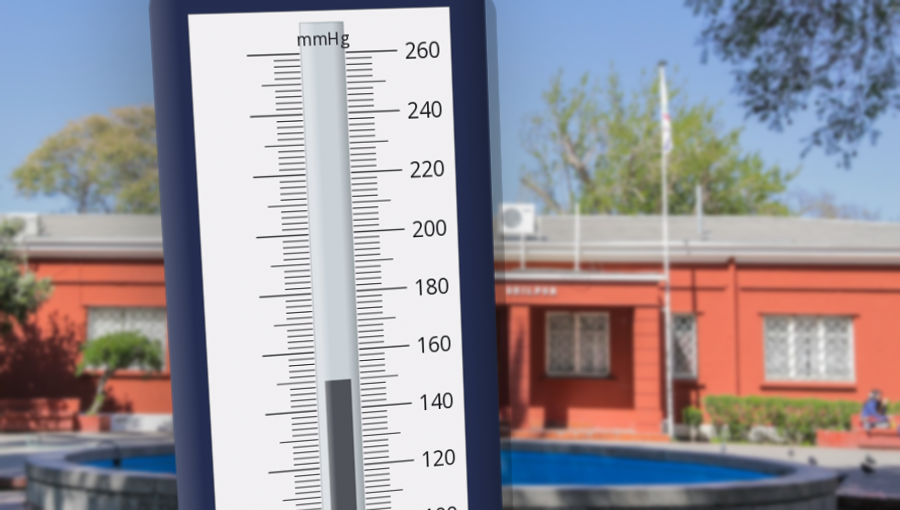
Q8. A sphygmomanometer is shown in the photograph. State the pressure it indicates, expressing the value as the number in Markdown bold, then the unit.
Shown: **150** mmHg
